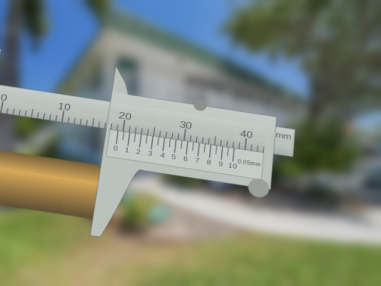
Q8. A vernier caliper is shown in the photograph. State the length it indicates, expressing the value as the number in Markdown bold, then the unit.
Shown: **19.2** mm
